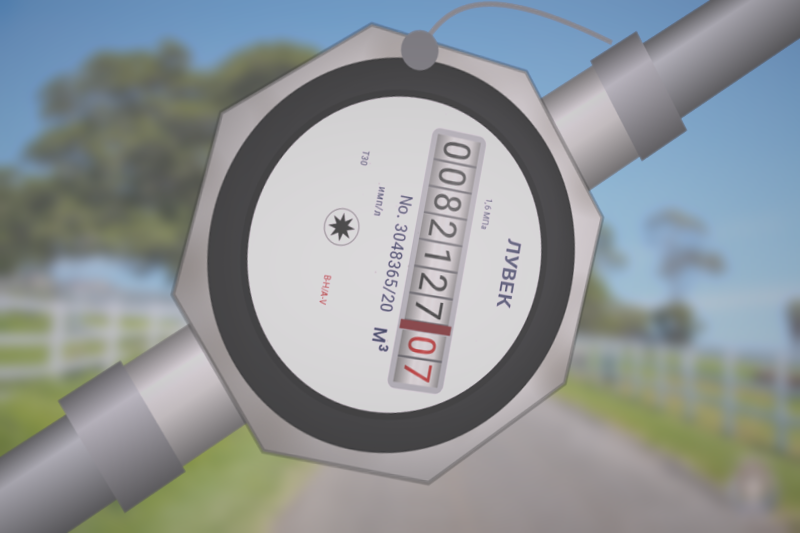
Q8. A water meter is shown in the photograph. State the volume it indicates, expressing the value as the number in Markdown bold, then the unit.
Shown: **82127.07** m³
